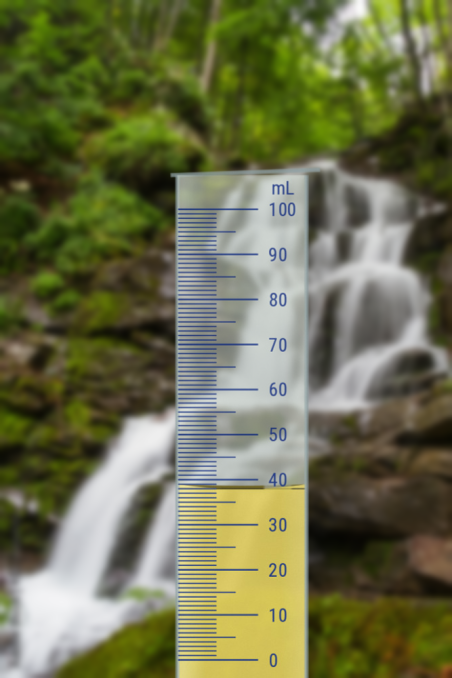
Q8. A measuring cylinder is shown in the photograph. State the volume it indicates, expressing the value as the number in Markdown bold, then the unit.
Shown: **38** mL
